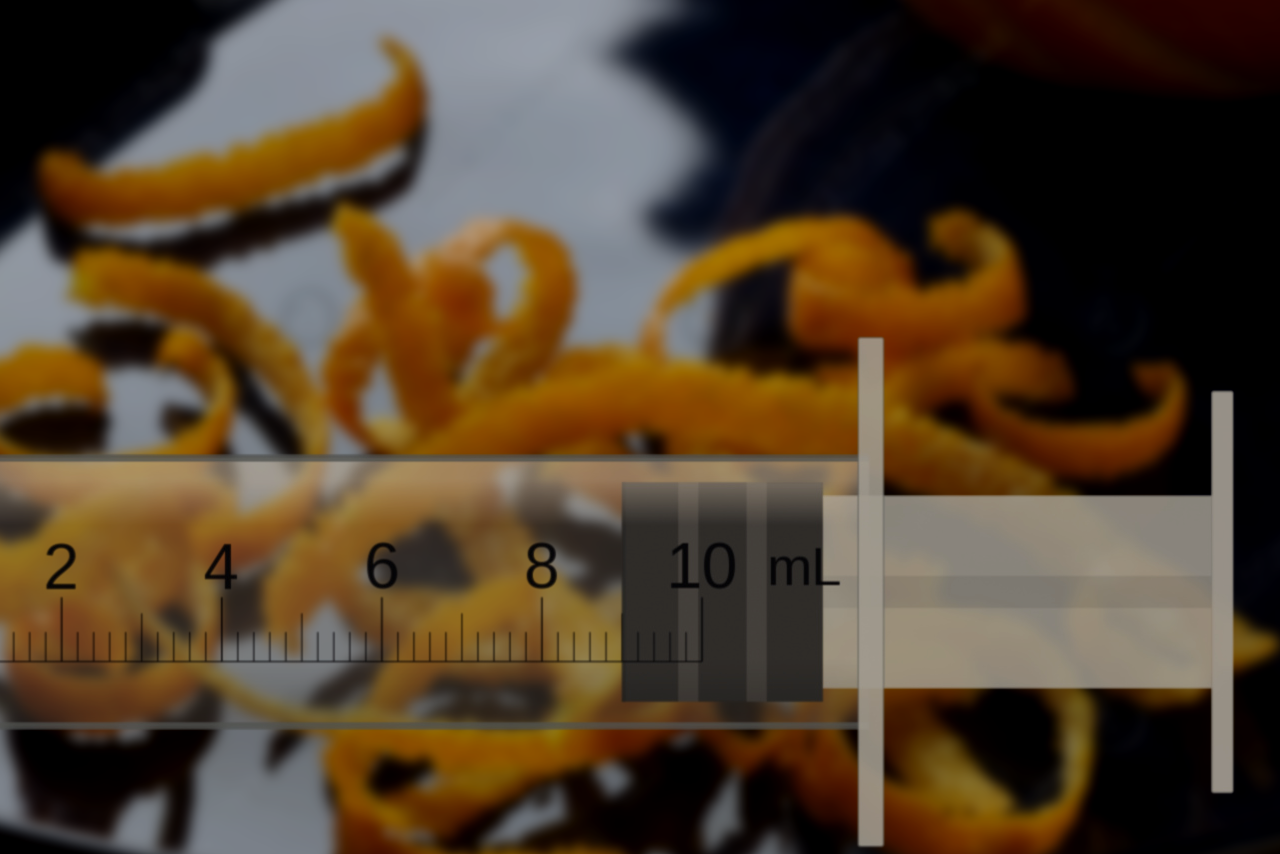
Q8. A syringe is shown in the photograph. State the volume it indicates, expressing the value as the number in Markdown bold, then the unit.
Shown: **9** mL
